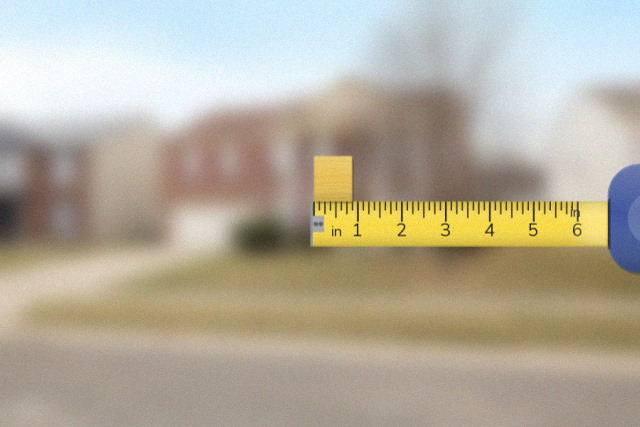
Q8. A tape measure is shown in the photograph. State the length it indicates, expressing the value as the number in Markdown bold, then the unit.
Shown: **0.875** in
